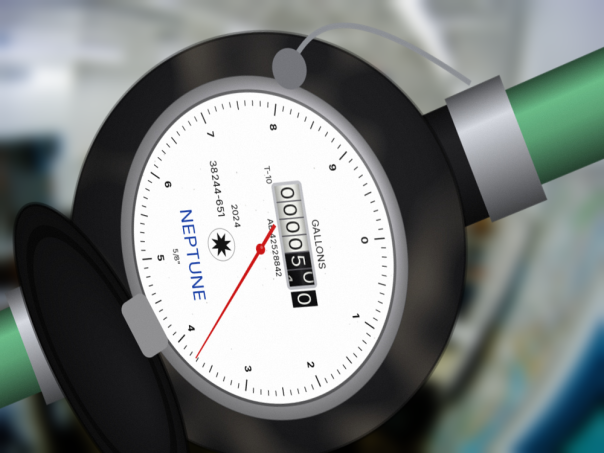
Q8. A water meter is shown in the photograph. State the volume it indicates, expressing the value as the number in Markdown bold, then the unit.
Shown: **503.7** gal
